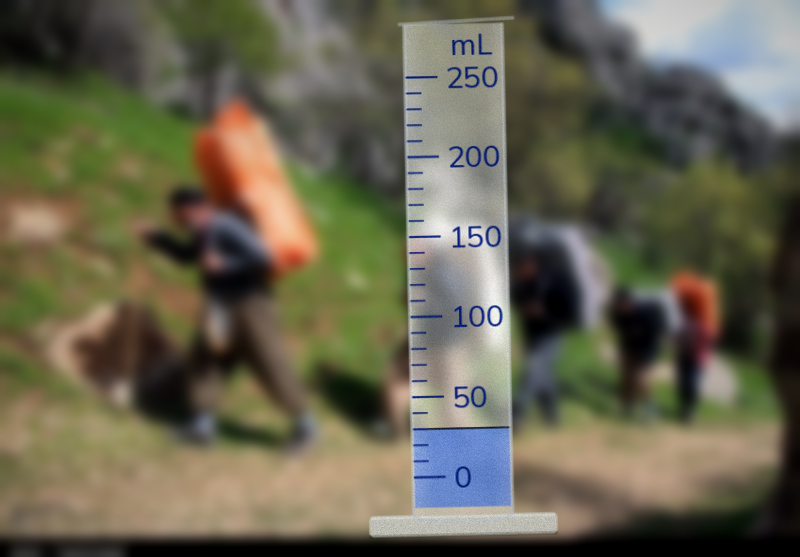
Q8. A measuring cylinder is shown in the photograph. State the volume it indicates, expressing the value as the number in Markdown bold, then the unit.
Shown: **30** mL
